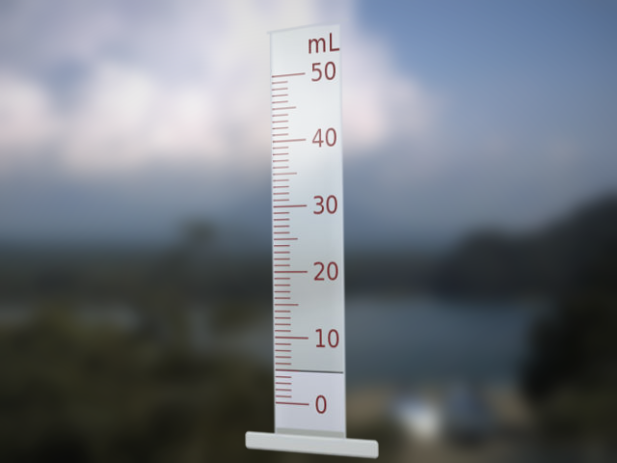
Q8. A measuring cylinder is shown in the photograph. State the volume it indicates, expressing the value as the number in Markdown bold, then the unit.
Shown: **5** mL
